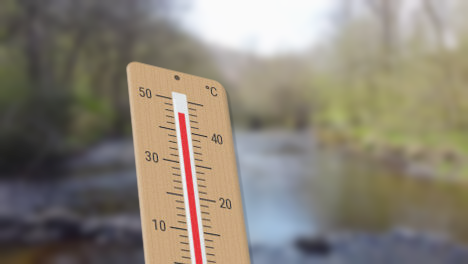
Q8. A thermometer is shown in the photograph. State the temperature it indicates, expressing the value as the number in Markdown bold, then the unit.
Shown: **46** °C
